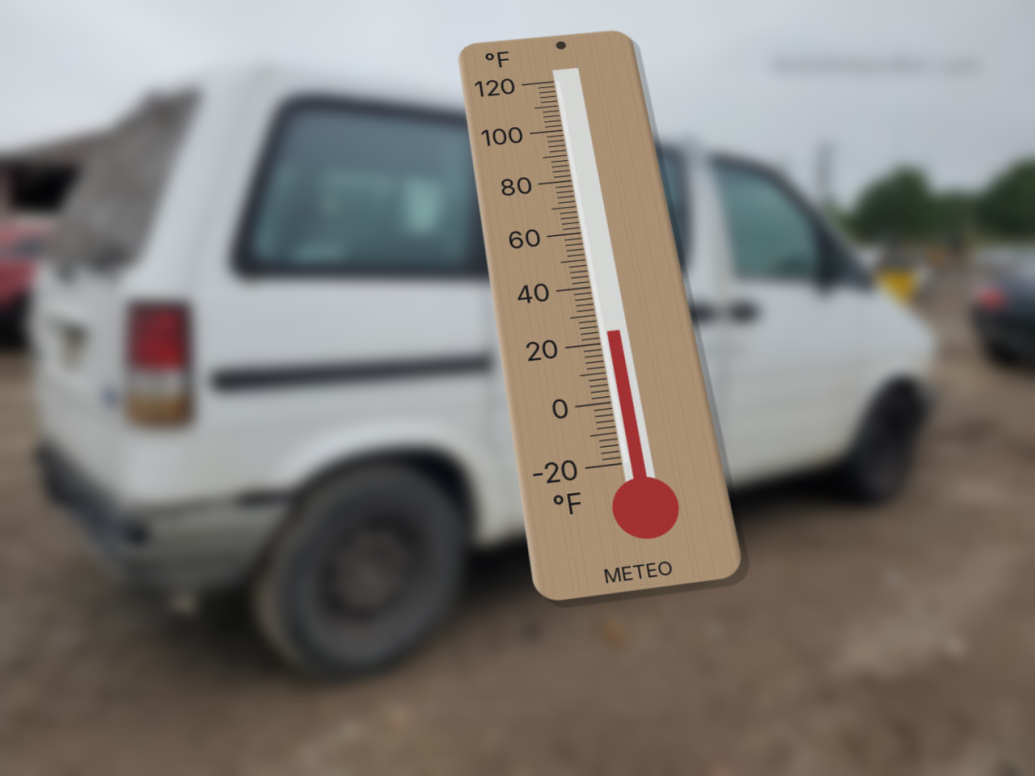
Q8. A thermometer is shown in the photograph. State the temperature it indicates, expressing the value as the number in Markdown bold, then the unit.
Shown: **24** °F
